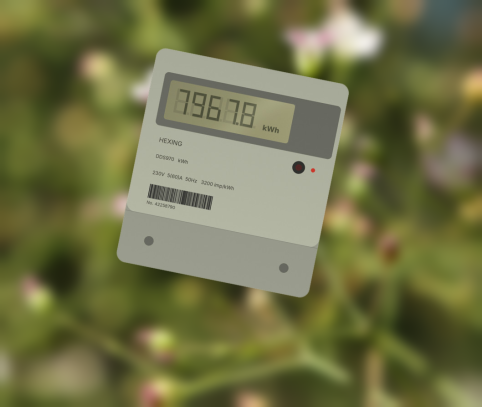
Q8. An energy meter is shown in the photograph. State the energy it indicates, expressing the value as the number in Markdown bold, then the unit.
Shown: **7967.8** kWh
